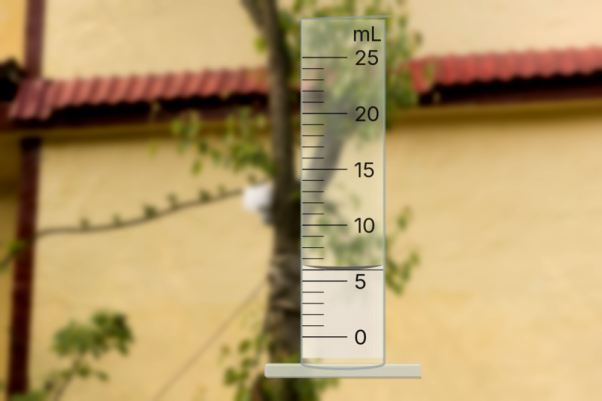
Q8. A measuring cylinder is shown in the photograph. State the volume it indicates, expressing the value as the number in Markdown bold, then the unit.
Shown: **6** mL
